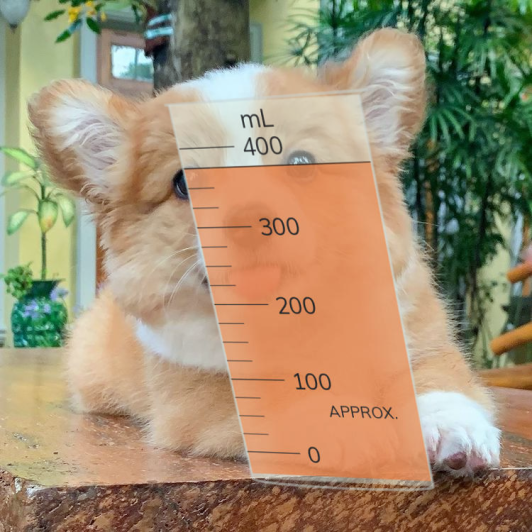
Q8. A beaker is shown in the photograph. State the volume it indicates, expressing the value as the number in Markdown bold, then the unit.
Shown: **375** mL
